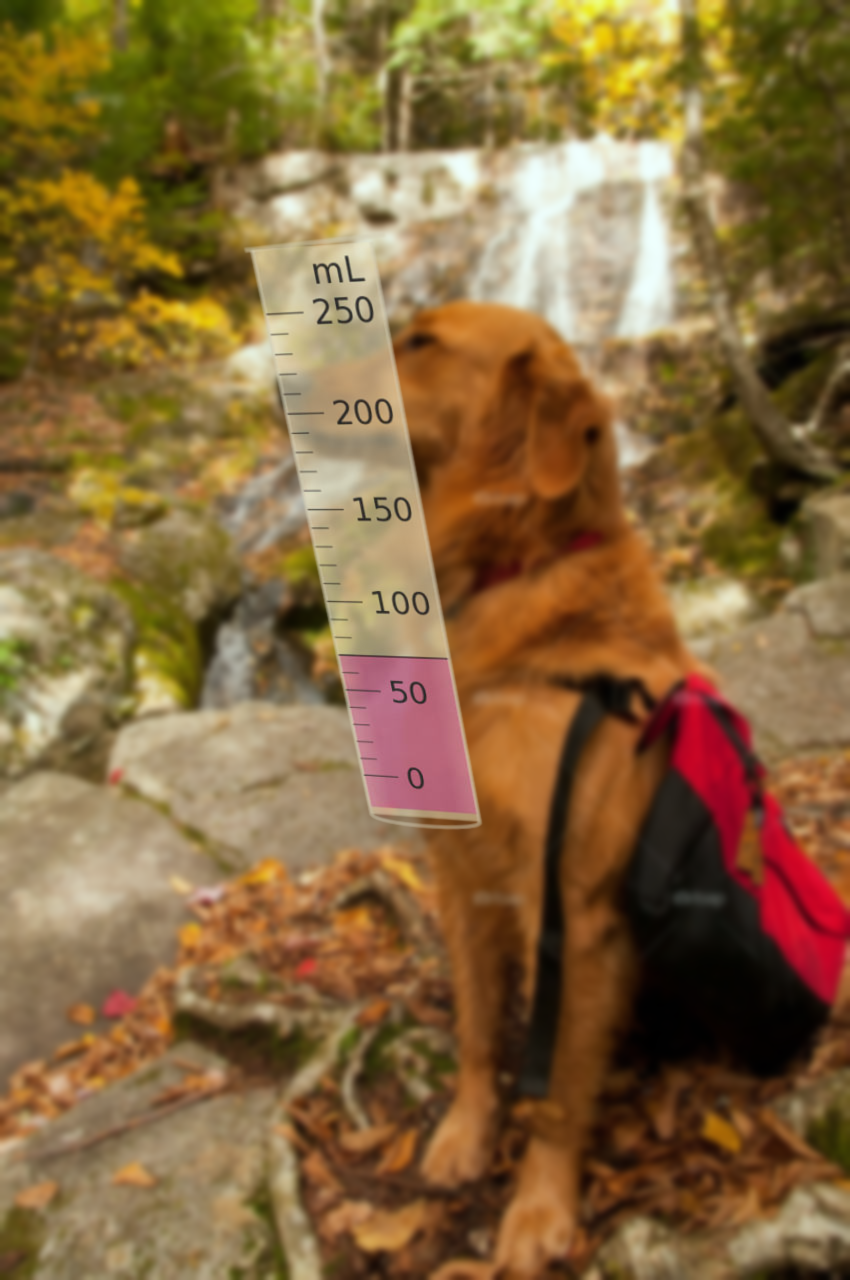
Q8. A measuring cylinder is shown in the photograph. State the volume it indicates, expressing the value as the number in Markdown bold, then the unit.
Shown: **70** mL
